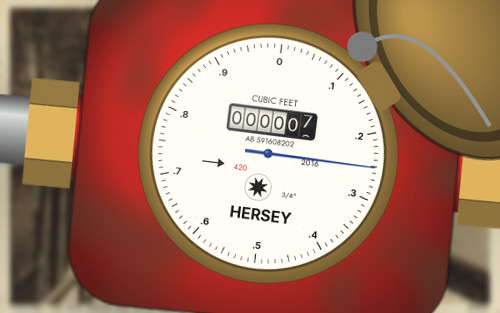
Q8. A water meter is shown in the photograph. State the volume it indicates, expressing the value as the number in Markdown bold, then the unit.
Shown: **7.25** ft³
